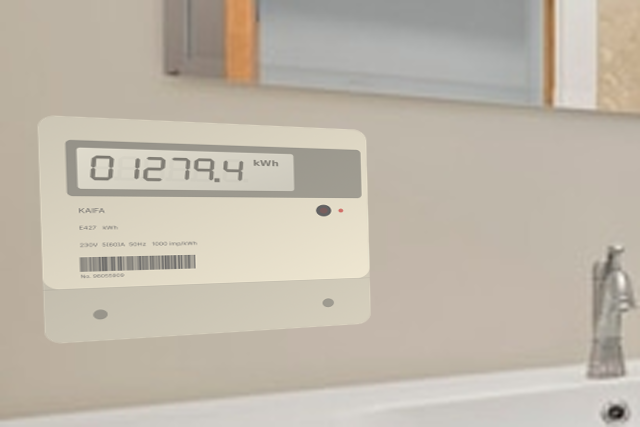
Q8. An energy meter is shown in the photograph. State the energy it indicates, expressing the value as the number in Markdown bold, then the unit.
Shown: **1279.4** kWh
